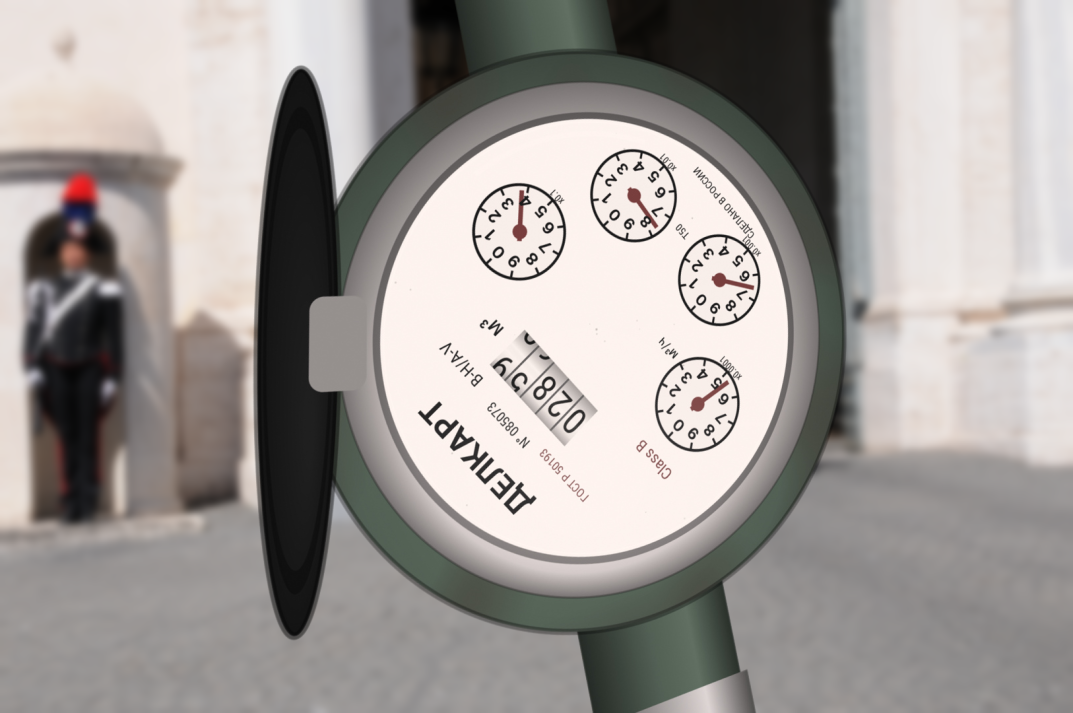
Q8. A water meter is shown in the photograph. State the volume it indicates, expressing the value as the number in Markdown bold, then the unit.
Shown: **2859.3765** m³
